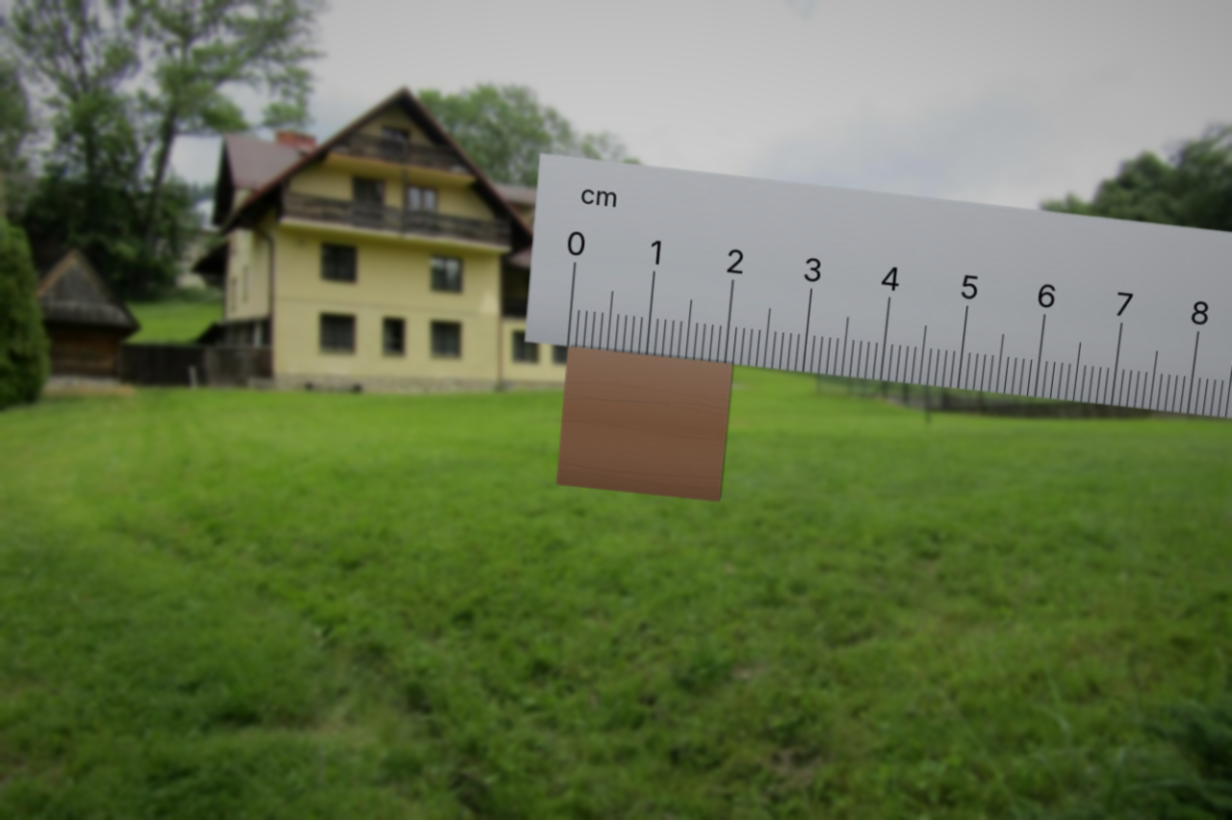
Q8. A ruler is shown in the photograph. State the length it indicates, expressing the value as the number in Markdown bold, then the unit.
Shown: **2.1** cm
